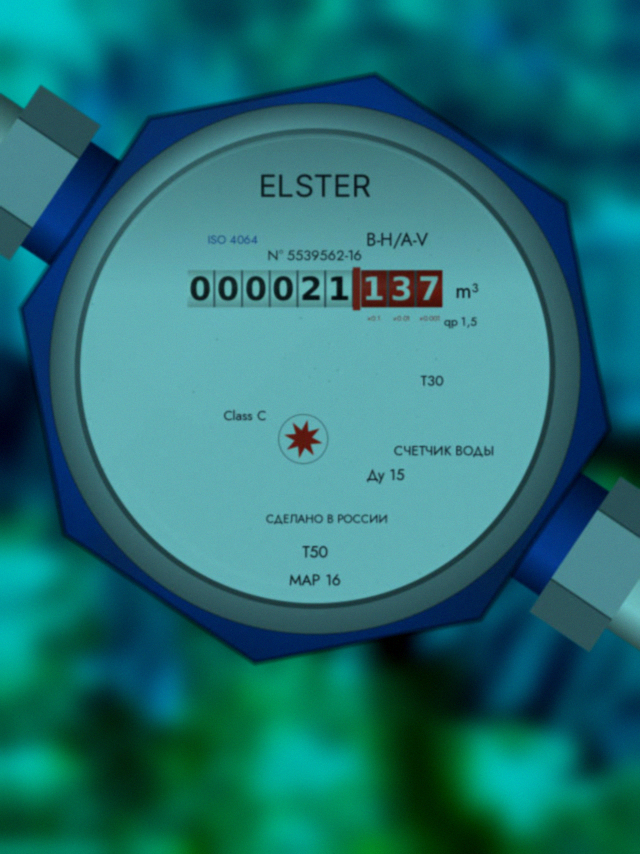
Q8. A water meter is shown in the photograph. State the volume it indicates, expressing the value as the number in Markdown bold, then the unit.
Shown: **21.137** m³
